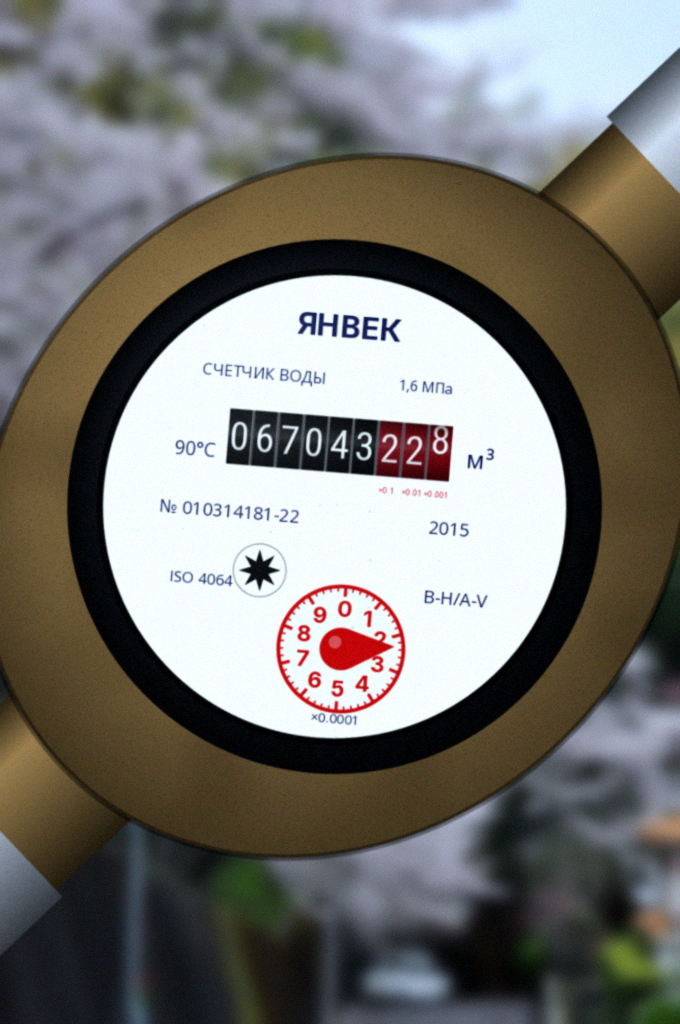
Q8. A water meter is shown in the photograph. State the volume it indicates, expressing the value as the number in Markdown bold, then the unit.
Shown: **67043.2282** m³
